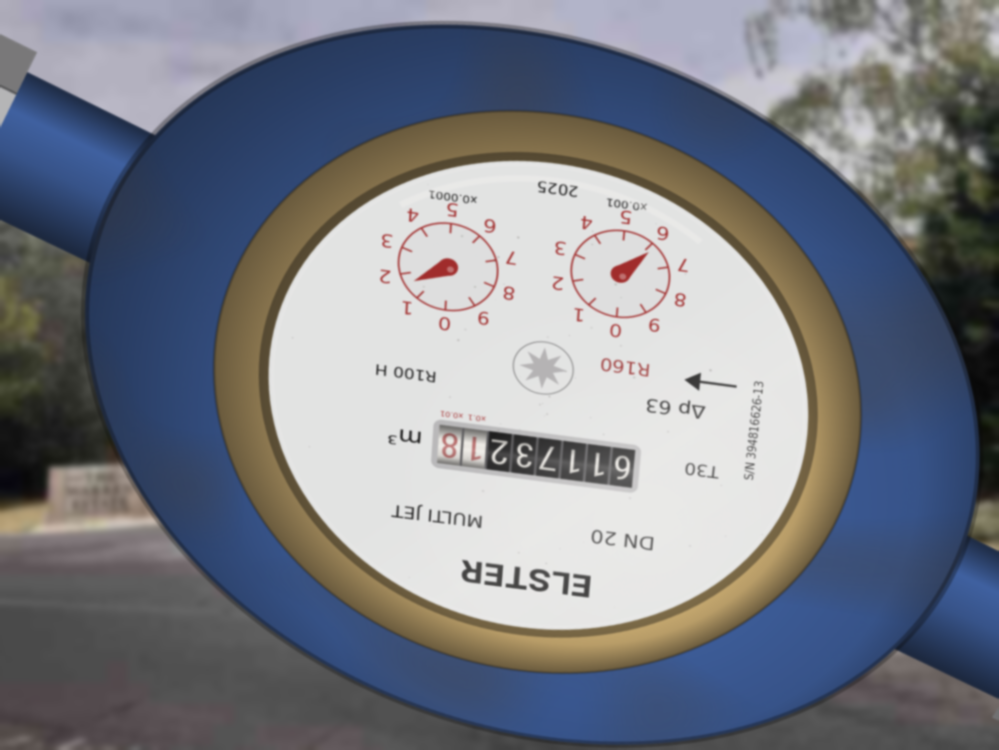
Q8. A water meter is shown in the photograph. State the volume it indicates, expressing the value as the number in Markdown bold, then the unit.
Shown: **611732.1861** m³
